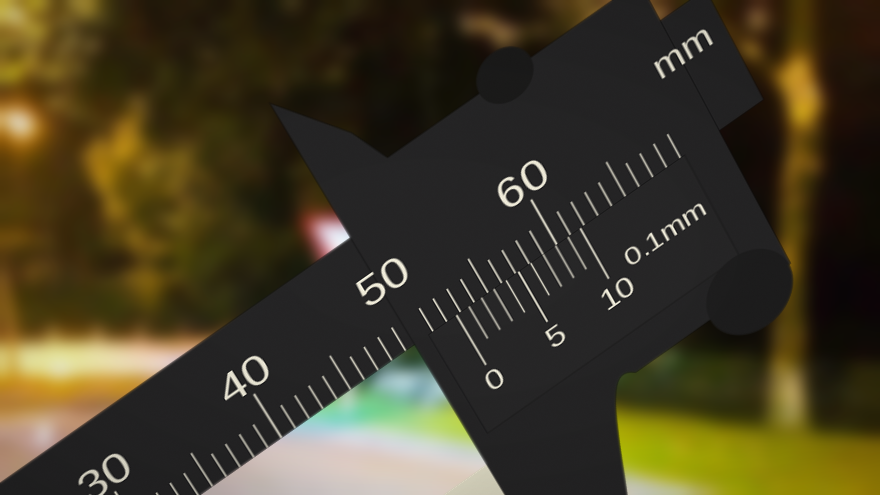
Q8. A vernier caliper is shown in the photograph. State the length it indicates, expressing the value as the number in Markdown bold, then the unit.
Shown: **52.7** mm
